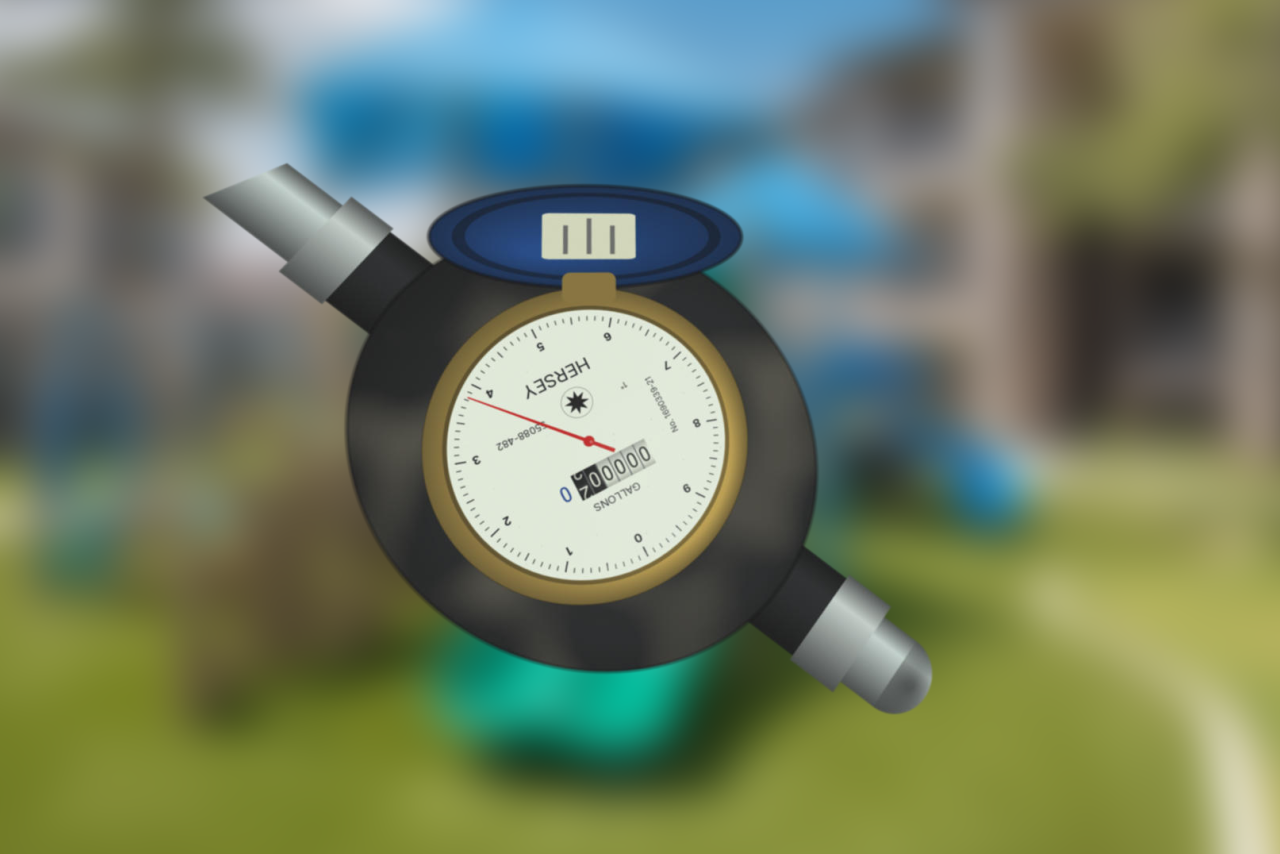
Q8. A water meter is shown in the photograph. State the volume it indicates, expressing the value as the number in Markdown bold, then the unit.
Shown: **23.8** gal
